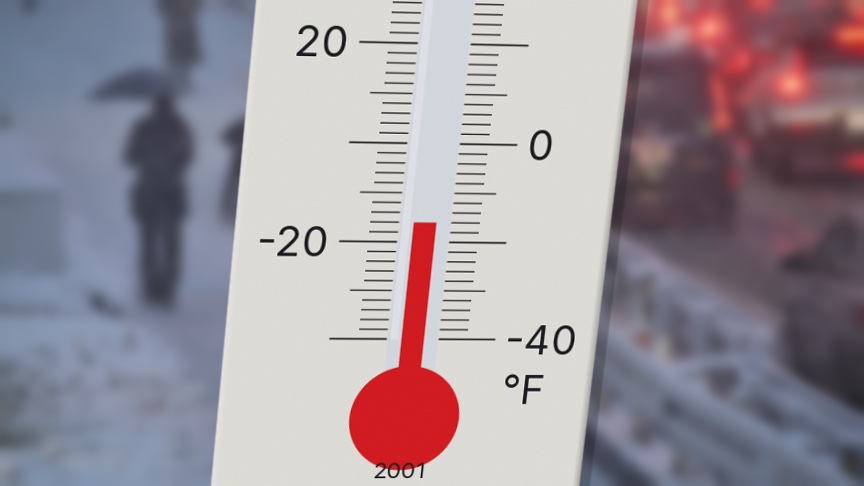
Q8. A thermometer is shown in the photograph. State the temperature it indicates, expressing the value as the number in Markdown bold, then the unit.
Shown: **-16** °F
